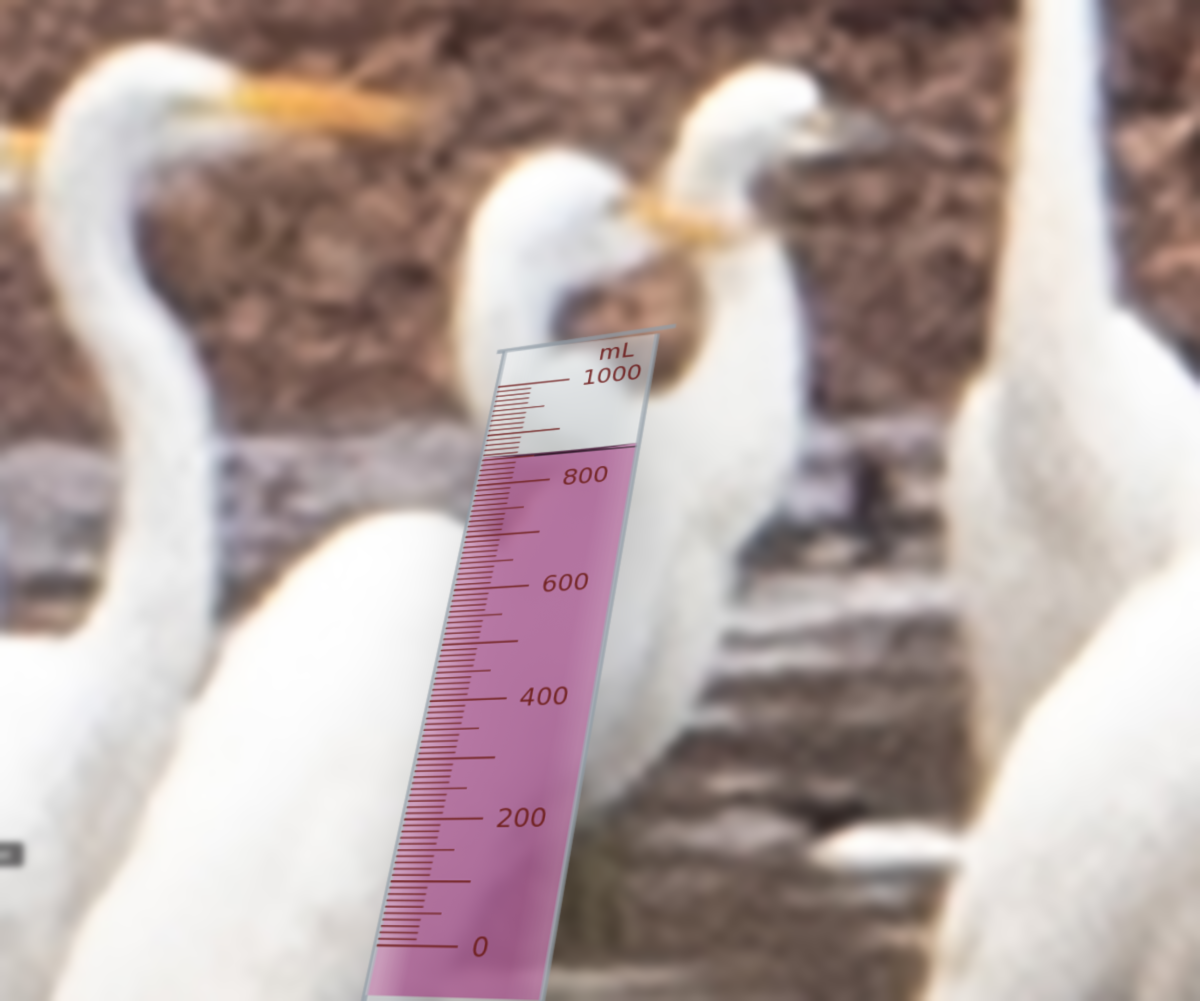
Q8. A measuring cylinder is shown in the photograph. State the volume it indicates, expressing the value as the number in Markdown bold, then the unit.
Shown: **850** mL
